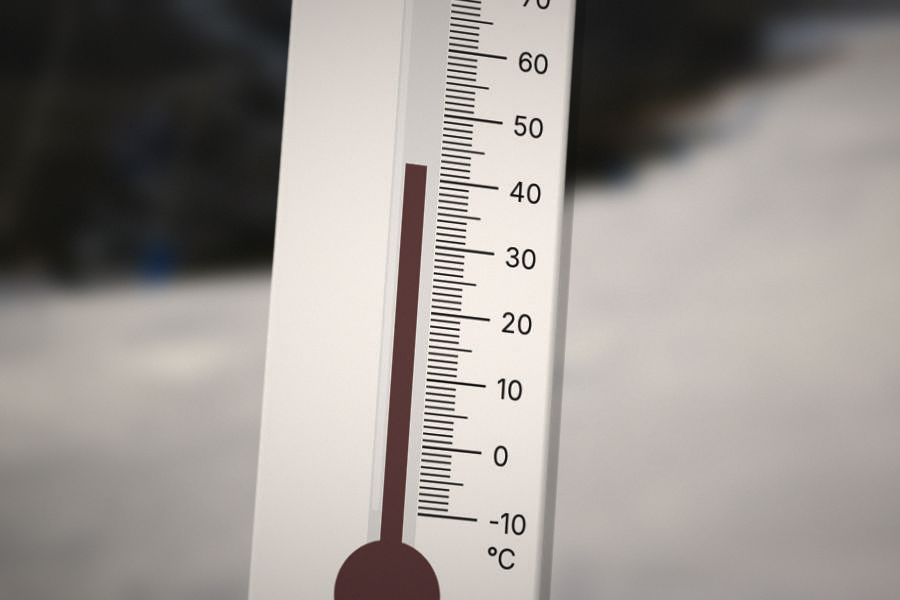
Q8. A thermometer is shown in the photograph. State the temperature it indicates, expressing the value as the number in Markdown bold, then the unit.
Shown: **42** °C
